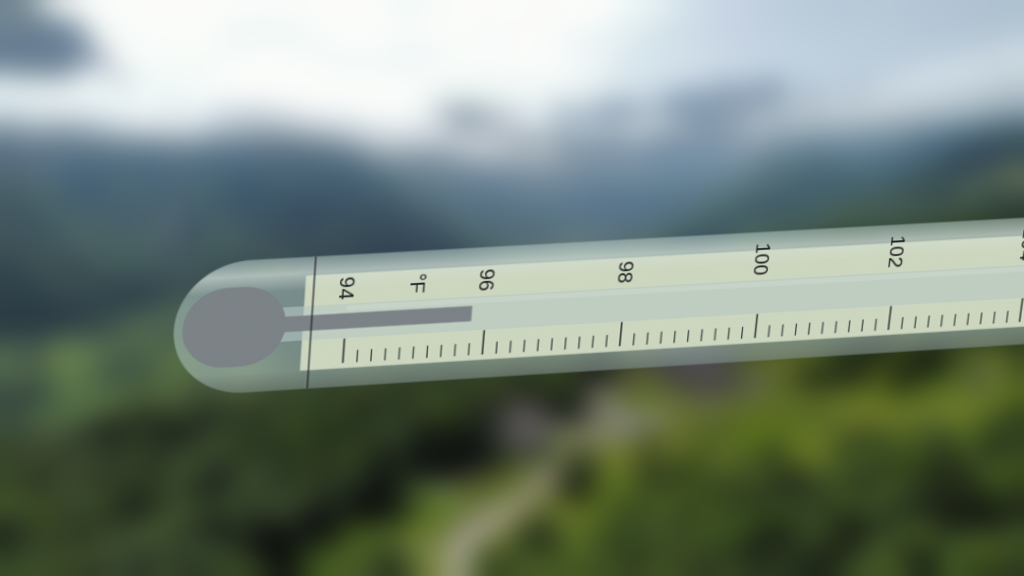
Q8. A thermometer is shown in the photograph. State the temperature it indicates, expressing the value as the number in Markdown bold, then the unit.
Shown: **95.8** °F
